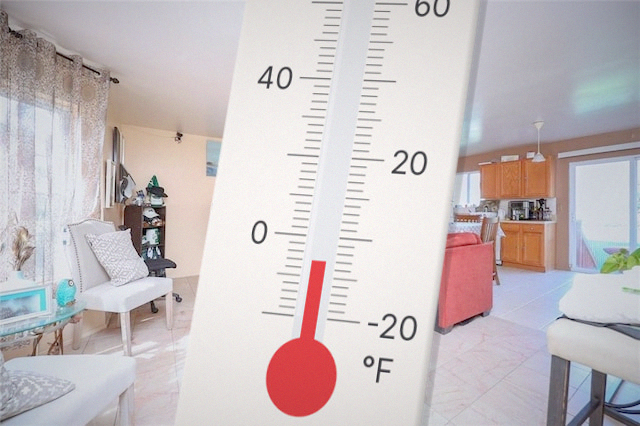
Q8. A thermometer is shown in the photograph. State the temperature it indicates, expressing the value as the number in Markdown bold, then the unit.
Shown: **-6** °F
